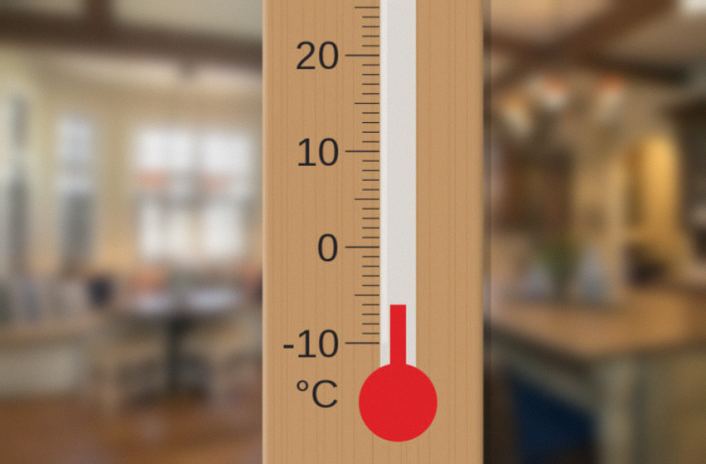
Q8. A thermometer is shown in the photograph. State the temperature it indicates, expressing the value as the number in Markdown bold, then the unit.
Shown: **-6** °C
